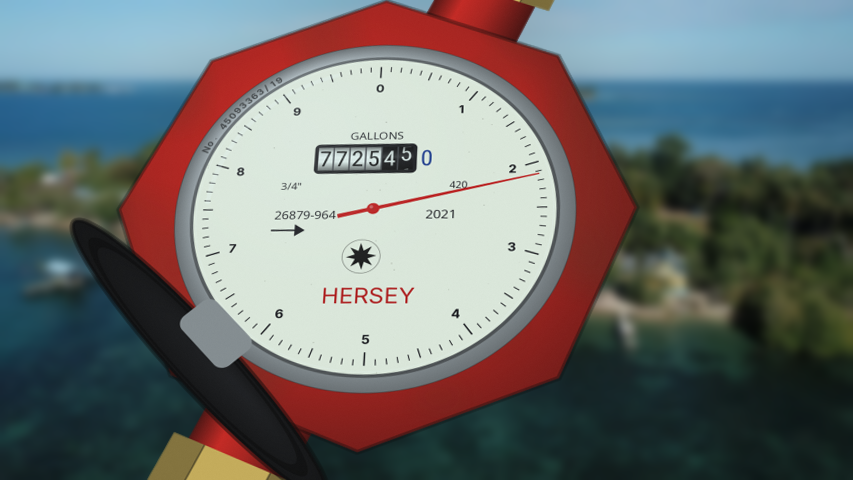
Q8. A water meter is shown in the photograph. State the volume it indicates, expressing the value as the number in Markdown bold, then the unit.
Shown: **7725452.1** gal
